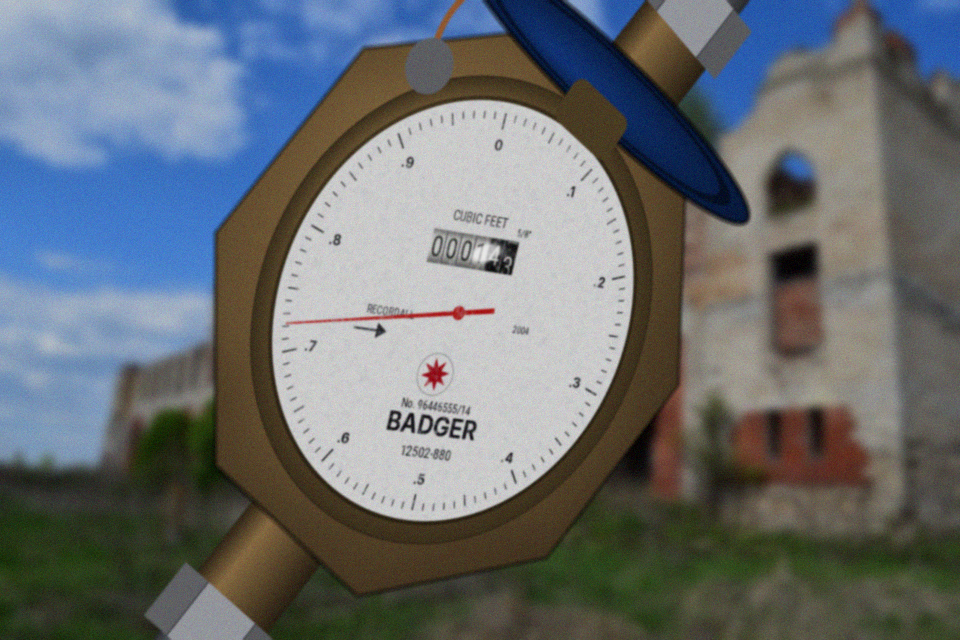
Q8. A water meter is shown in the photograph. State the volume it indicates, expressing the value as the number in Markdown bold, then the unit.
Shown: **142.72** ft³
